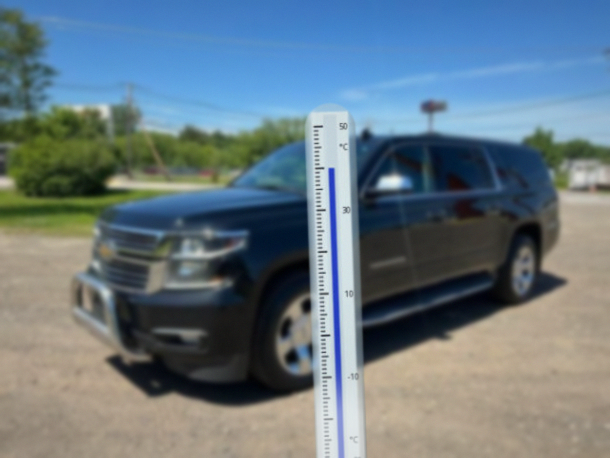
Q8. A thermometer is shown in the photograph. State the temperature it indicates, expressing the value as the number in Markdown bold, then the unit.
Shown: **40** °C
